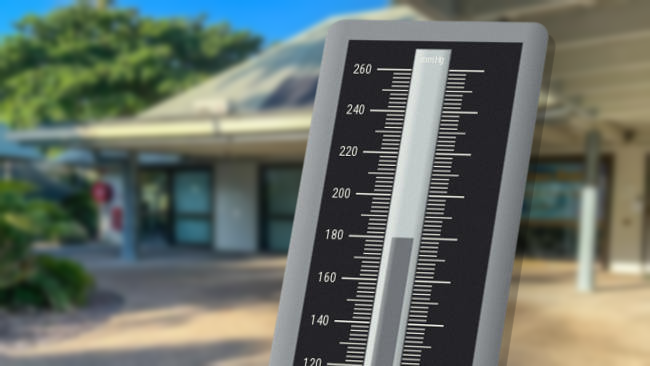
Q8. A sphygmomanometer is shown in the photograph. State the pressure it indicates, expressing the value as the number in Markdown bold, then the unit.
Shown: **180** mmHg
